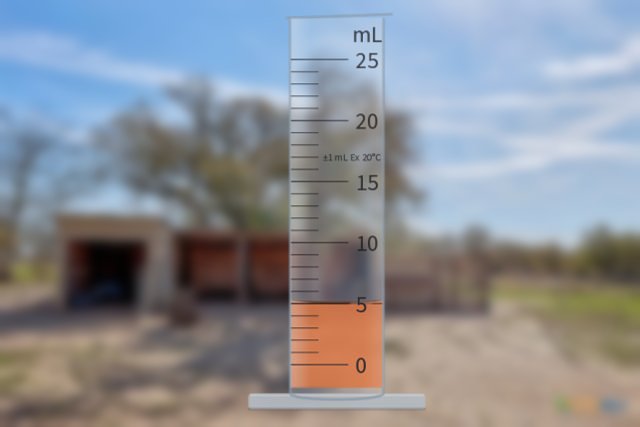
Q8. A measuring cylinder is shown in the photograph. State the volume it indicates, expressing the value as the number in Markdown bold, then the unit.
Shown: **5** mL
